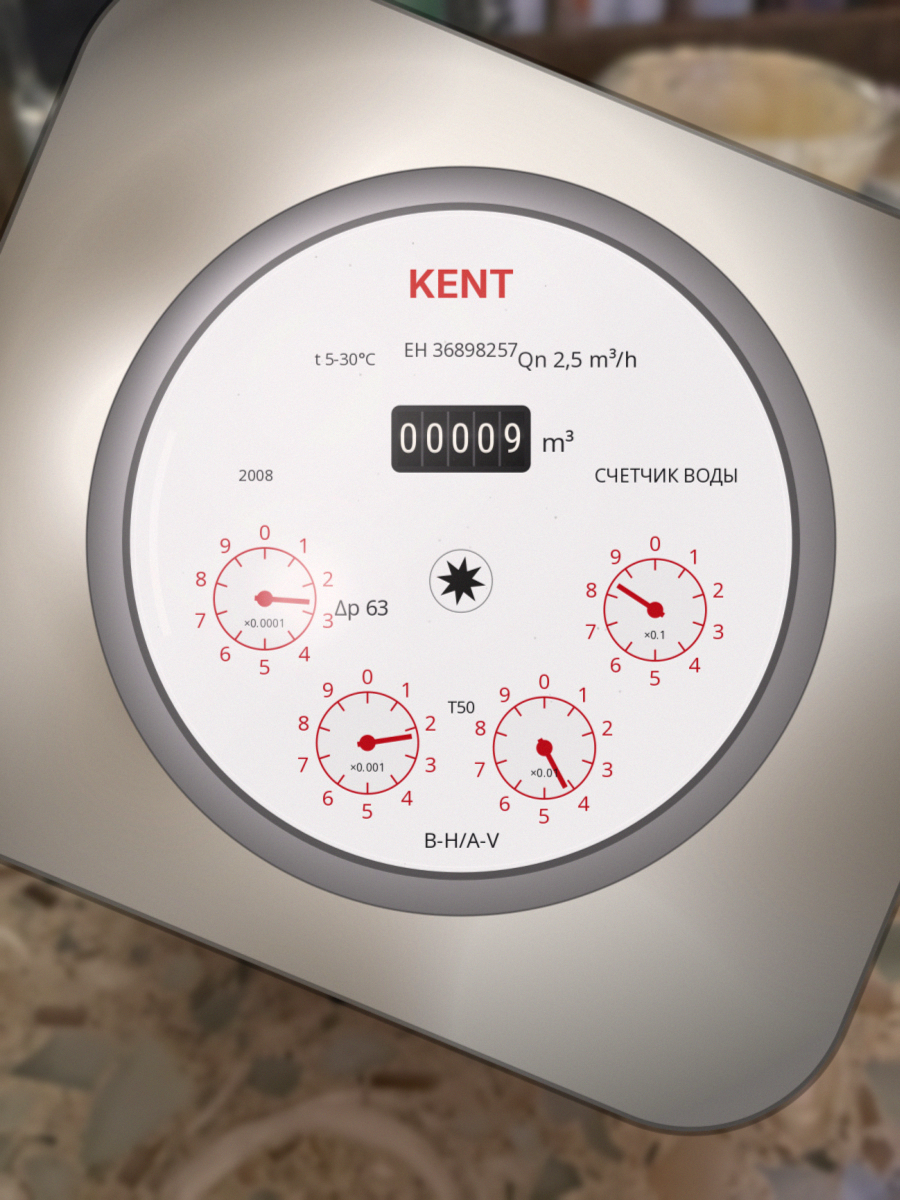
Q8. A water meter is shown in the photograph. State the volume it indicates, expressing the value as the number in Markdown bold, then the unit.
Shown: **9.8422** m³
